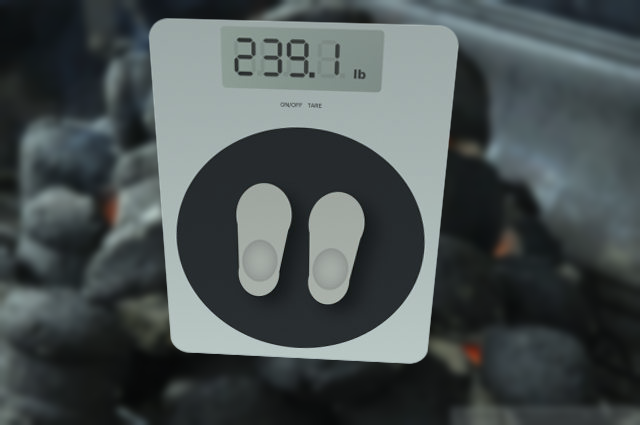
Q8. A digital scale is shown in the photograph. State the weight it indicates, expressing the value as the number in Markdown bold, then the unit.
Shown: **239.1** lb
